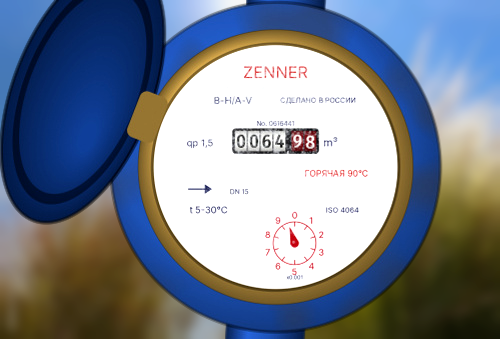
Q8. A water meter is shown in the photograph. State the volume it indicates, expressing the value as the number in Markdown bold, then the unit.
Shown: **64.979** m³
